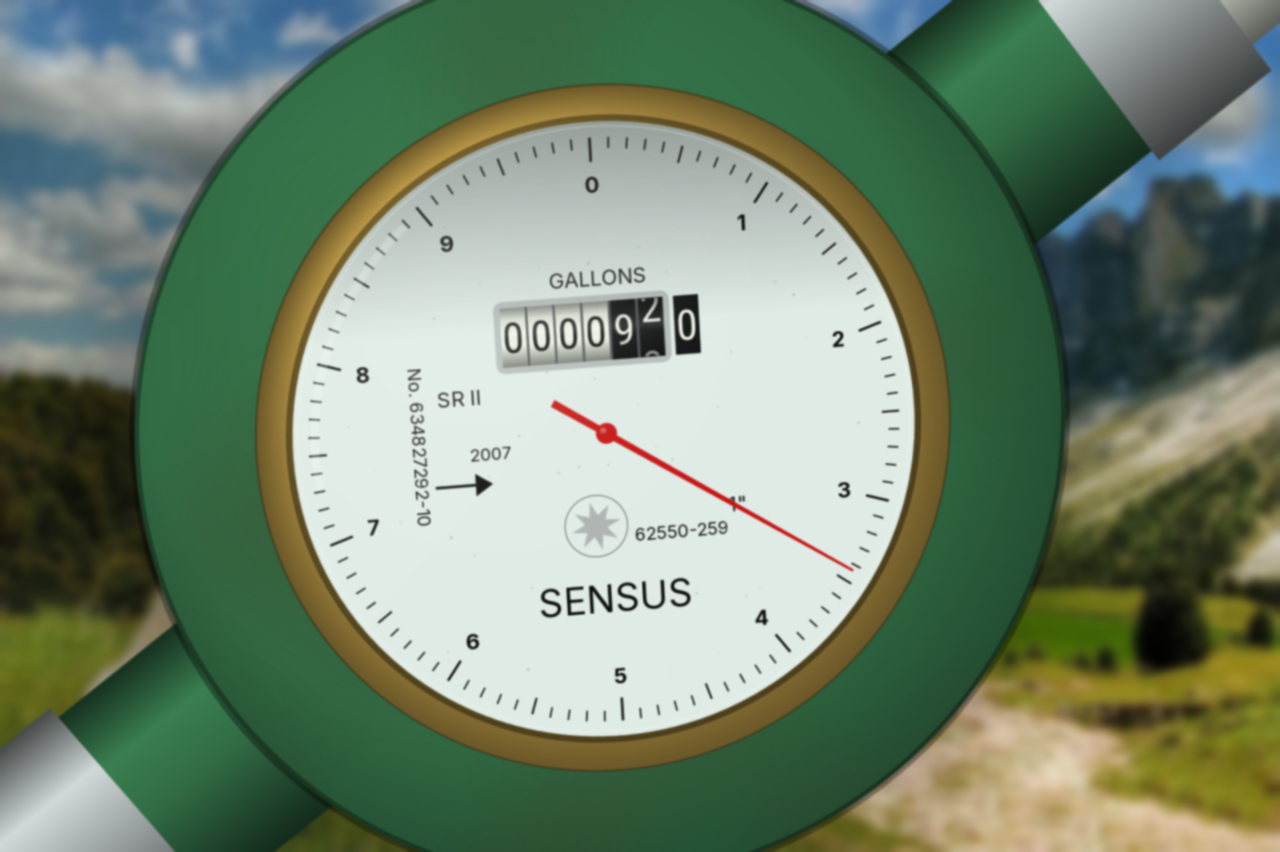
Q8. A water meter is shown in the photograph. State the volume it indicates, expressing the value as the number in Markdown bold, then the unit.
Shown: **923.4** gal
